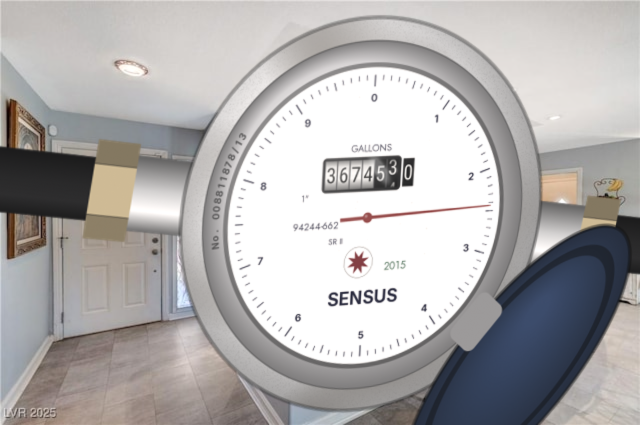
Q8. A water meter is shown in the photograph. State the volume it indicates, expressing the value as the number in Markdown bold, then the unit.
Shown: **3674532.4** gal
